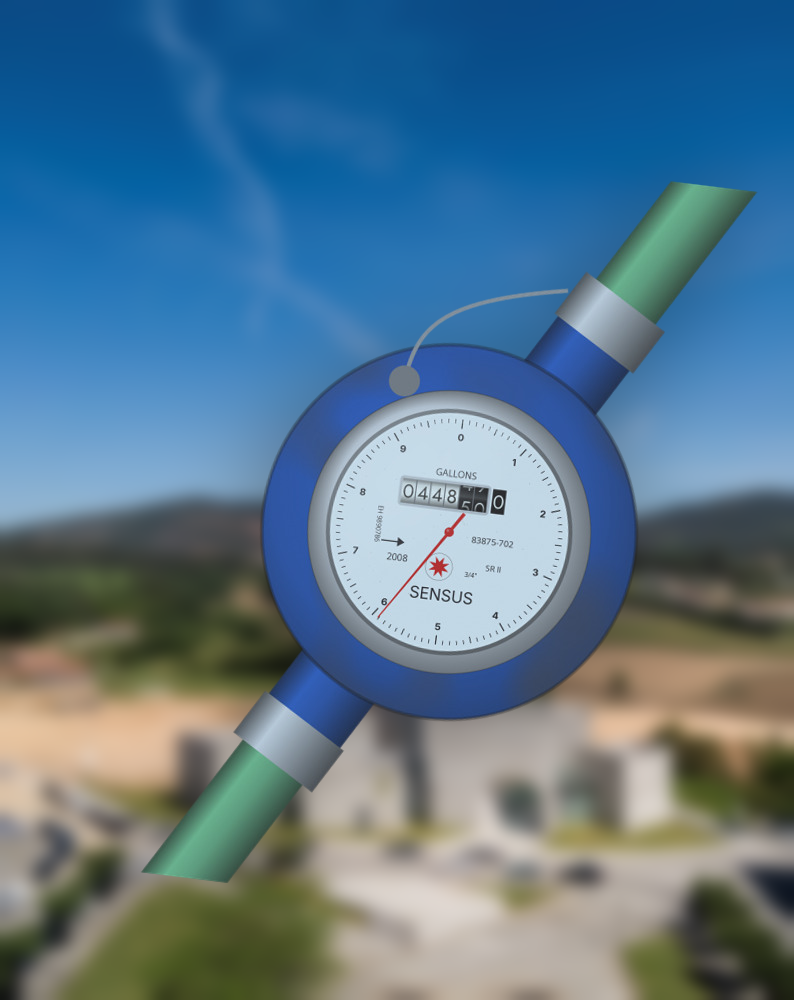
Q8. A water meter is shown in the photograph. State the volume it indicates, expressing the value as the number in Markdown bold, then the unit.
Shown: **448495.9** gal
